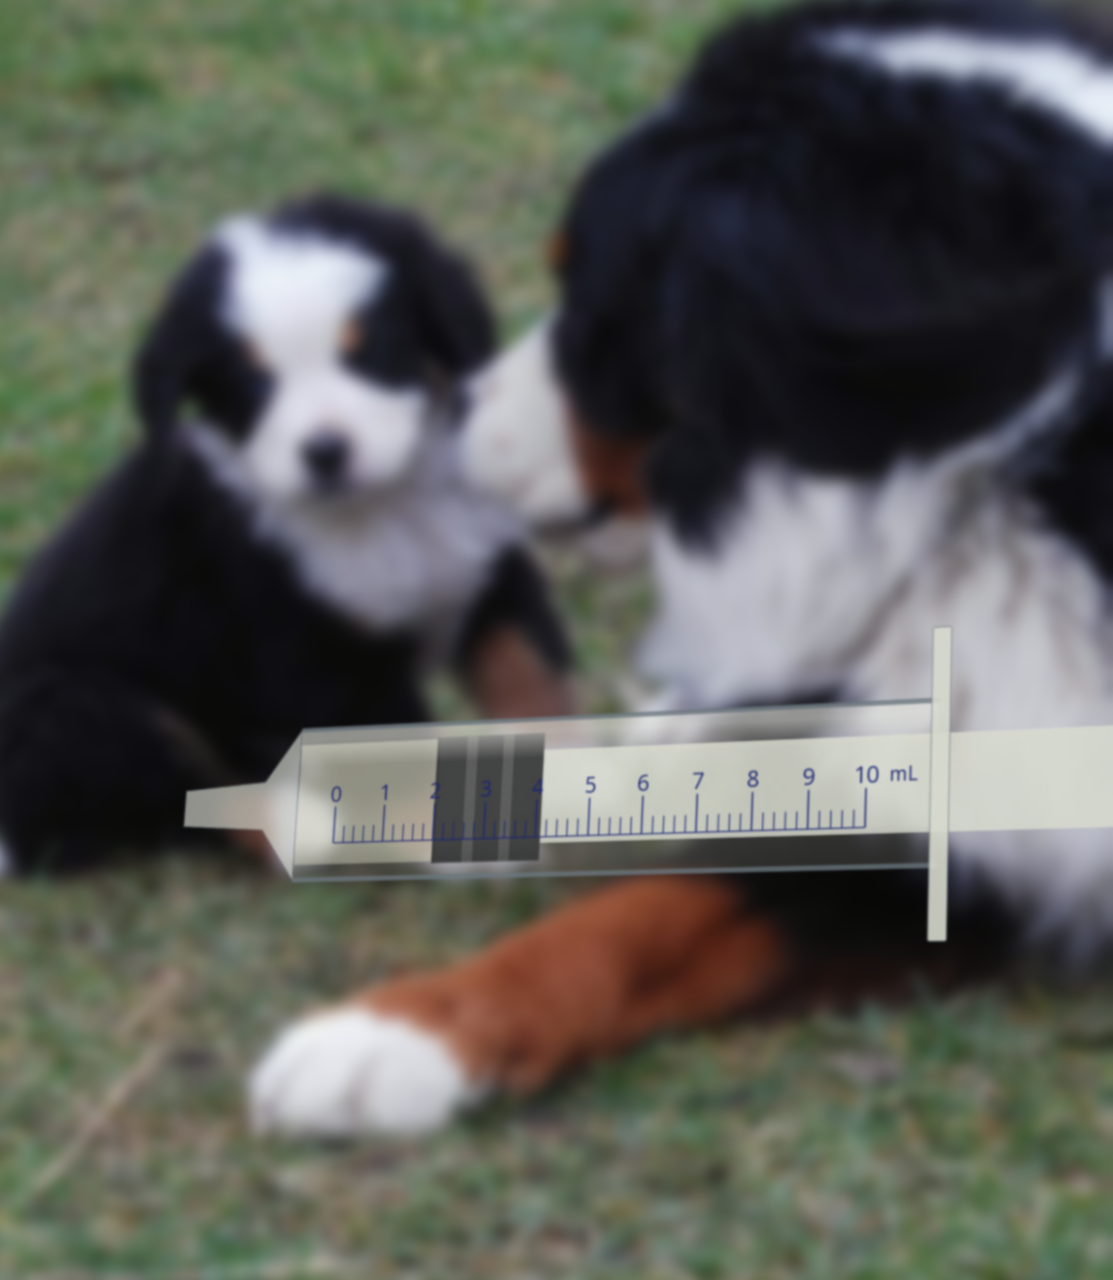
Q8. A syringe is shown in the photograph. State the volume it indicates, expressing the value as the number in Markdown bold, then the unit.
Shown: **2** mL
